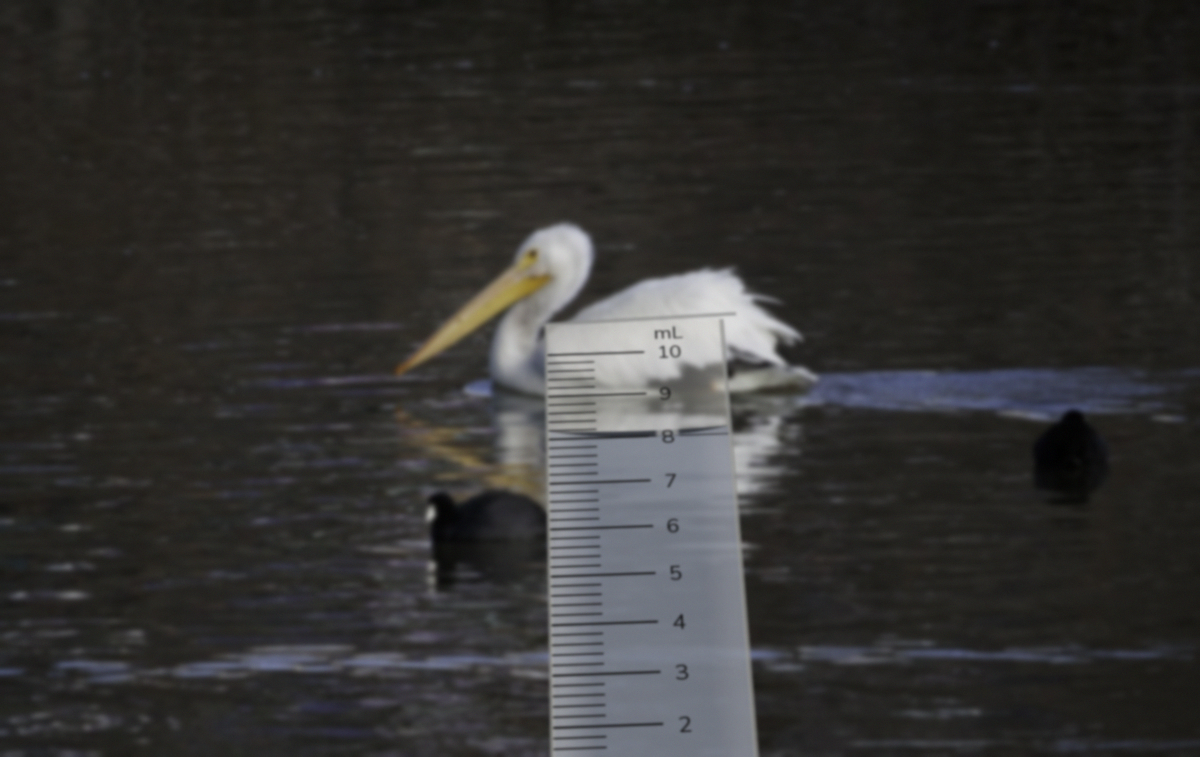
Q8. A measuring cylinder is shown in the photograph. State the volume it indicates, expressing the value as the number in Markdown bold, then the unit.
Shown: **8** mL
